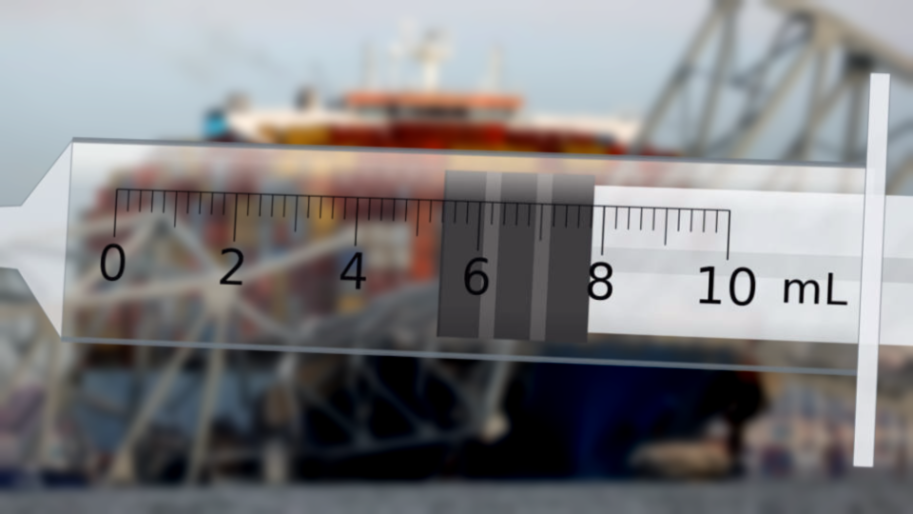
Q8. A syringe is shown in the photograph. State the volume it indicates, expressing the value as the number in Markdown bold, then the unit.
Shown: **5.4** mL
